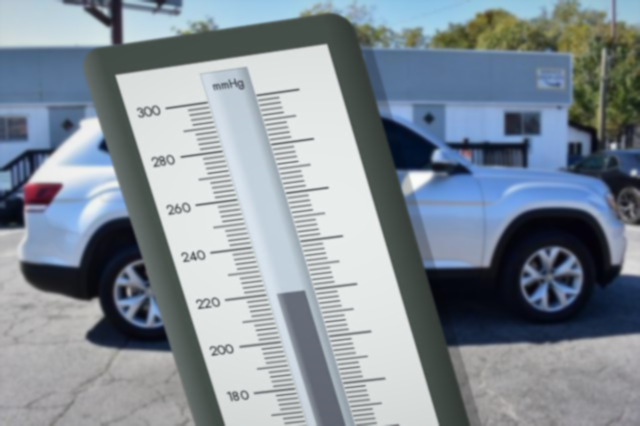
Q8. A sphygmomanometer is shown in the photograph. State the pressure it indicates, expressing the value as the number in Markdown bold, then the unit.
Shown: **220** mmHg
